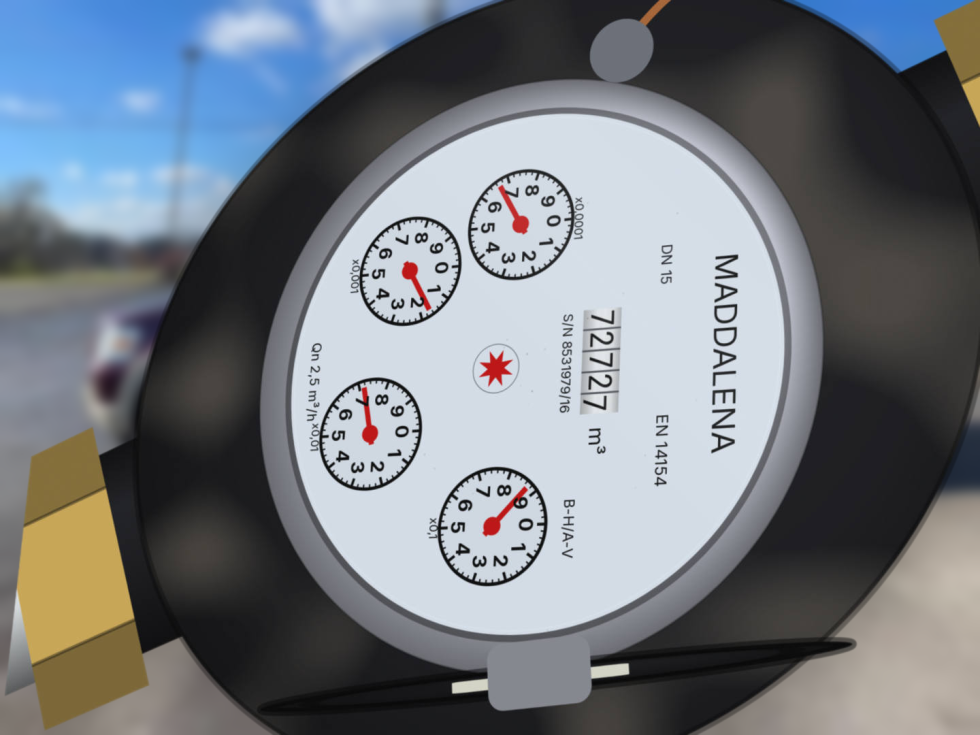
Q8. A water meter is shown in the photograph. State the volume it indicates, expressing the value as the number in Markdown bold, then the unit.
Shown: **72726.8716** m³
